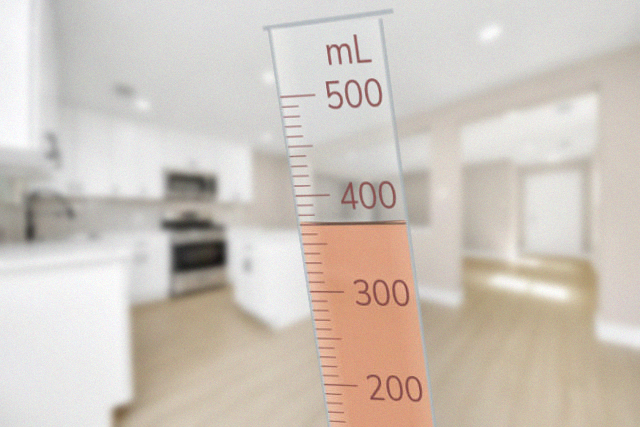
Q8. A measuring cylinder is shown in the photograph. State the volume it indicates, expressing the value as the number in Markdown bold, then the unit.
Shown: **370** mL
